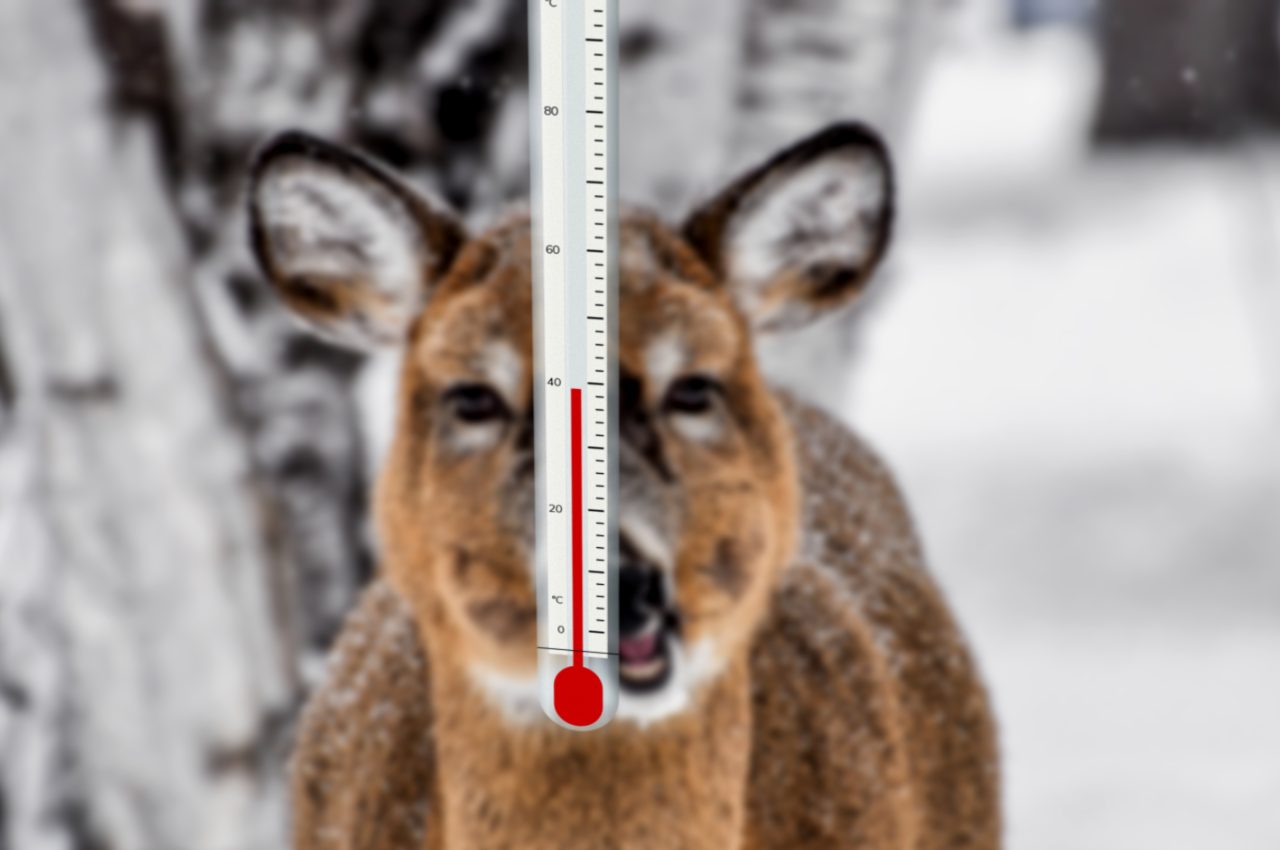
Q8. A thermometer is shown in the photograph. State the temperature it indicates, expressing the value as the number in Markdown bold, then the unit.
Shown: **39** °C
